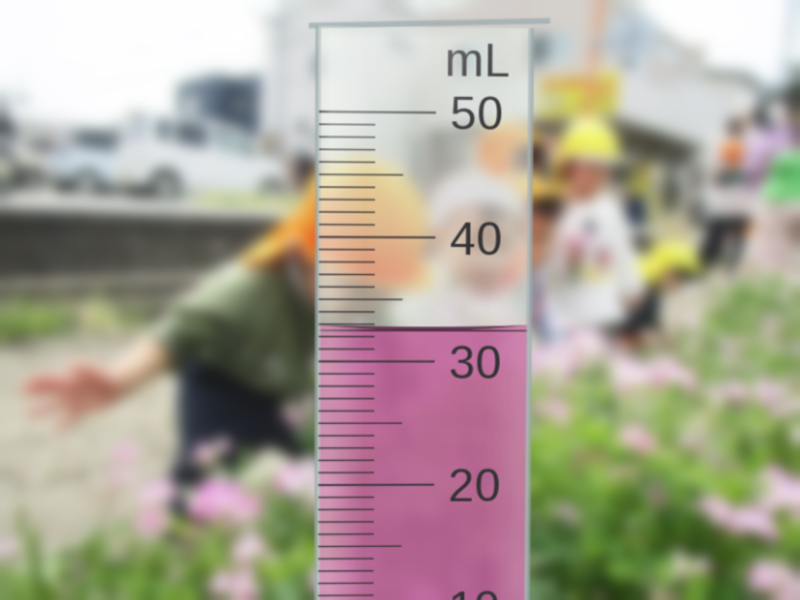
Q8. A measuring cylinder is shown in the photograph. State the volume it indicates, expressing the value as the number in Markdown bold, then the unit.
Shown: **32.5** mL
